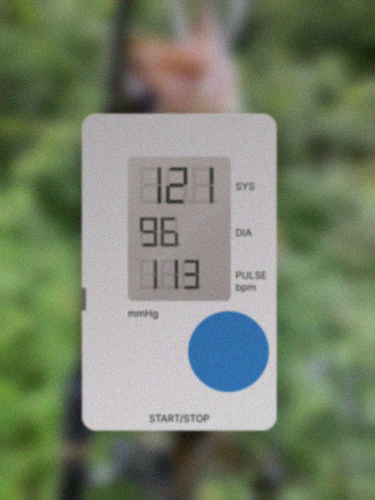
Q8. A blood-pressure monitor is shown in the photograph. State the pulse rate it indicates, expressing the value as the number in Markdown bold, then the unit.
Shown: **113** bpm
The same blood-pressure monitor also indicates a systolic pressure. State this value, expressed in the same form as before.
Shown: **121** mmHg
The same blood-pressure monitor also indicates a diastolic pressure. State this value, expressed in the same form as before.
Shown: **96** mmHg
